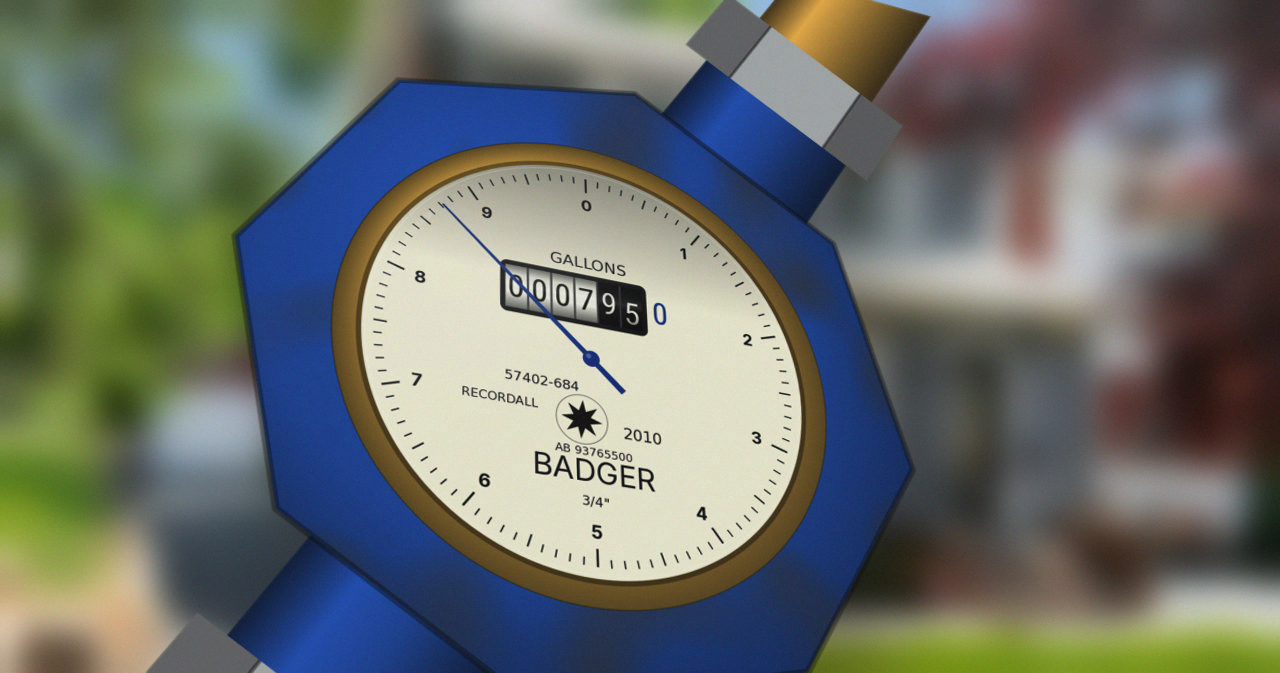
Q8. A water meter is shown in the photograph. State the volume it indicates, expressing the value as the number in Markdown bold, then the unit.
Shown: **7948.7** gal
